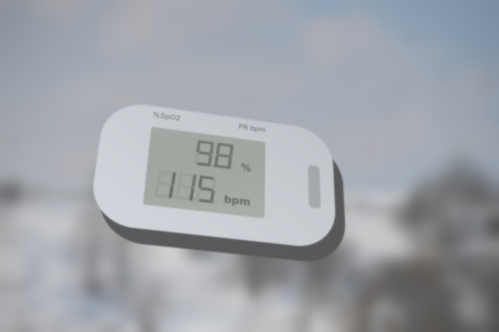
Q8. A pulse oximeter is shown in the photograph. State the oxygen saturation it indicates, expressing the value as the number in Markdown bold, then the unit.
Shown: **98** %
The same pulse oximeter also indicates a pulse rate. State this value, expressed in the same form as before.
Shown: **115** bpm
